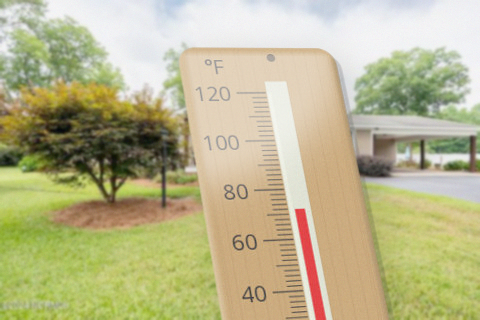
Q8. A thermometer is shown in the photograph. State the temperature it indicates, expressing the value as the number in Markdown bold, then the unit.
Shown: **72** °F
